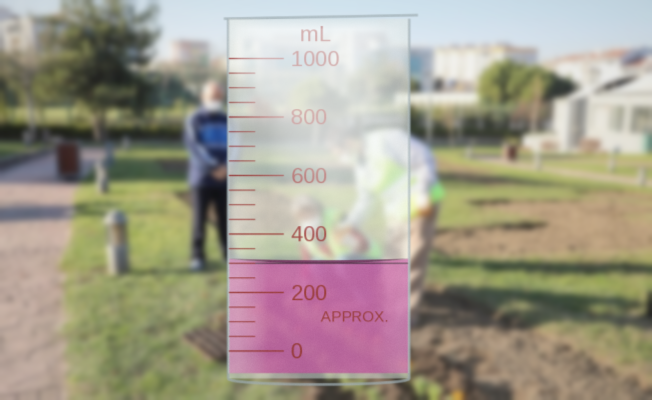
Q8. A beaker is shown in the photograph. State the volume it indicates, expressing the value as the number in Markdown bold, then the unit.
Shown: **300** mL
